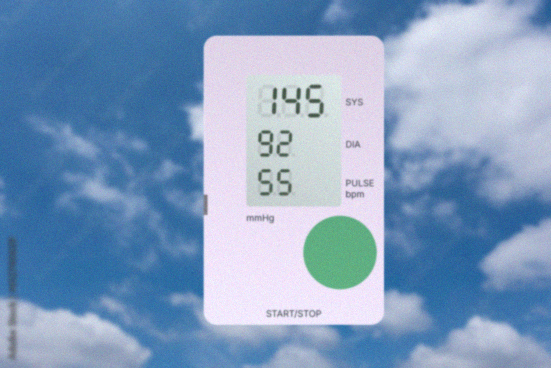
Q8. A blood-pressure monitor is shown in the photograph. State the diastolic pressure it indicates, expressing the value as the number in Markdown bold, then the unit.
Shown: **92** mmHg
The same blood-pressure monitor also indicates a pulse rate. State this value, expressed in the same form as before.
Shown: **55** bpm
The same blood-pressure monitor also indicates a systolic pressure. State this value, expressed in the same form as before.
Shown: **145** mmHg
